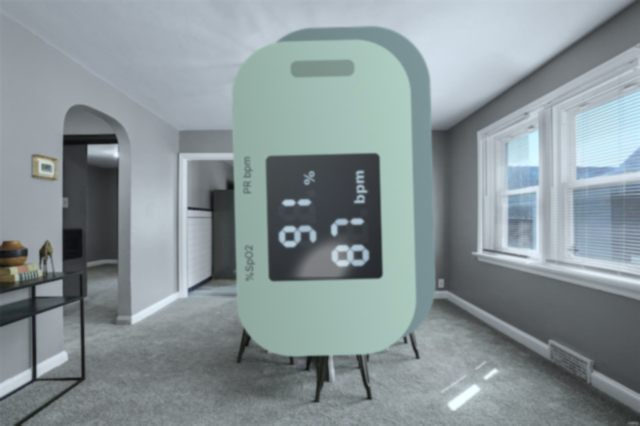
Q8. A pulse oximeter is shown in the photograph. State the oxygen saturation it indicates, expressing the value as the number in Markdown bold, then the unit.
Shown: **91** %
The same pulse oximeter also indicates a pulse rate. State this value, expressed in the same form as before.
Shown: **87** bpm
